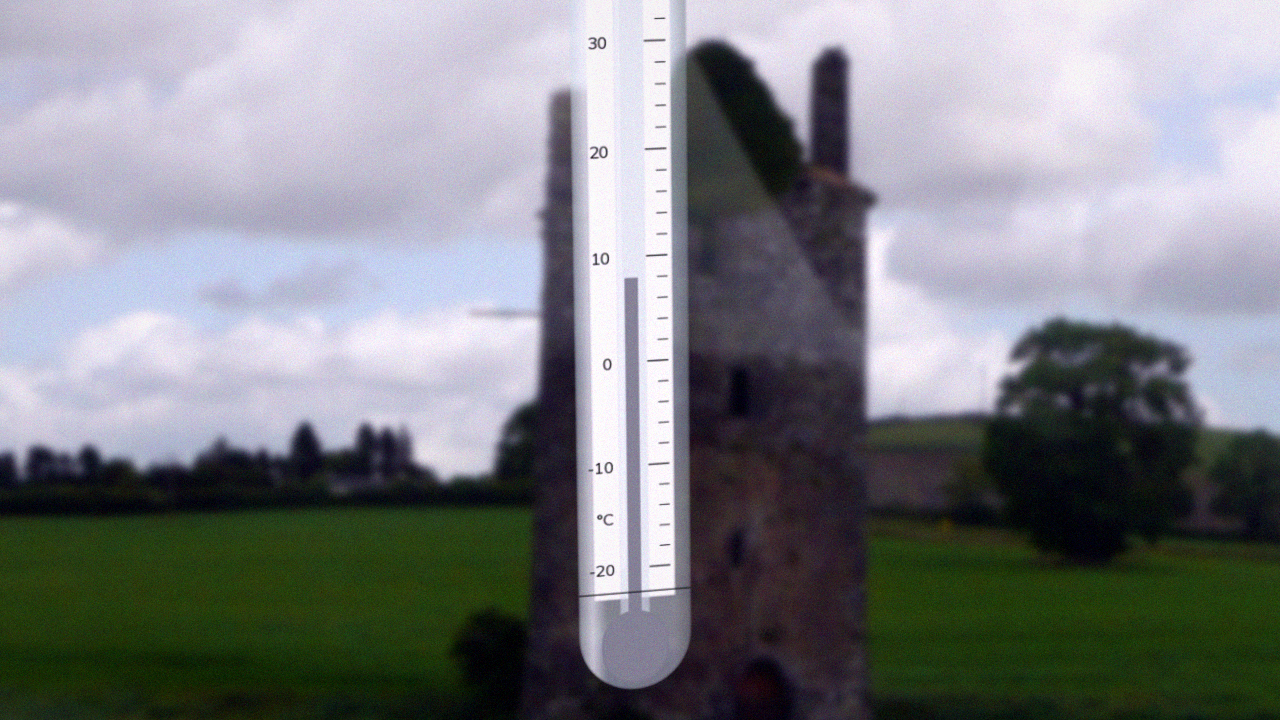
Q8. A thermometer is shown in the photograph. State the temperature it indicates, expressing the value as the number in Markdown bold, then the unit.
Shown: **8** °C
